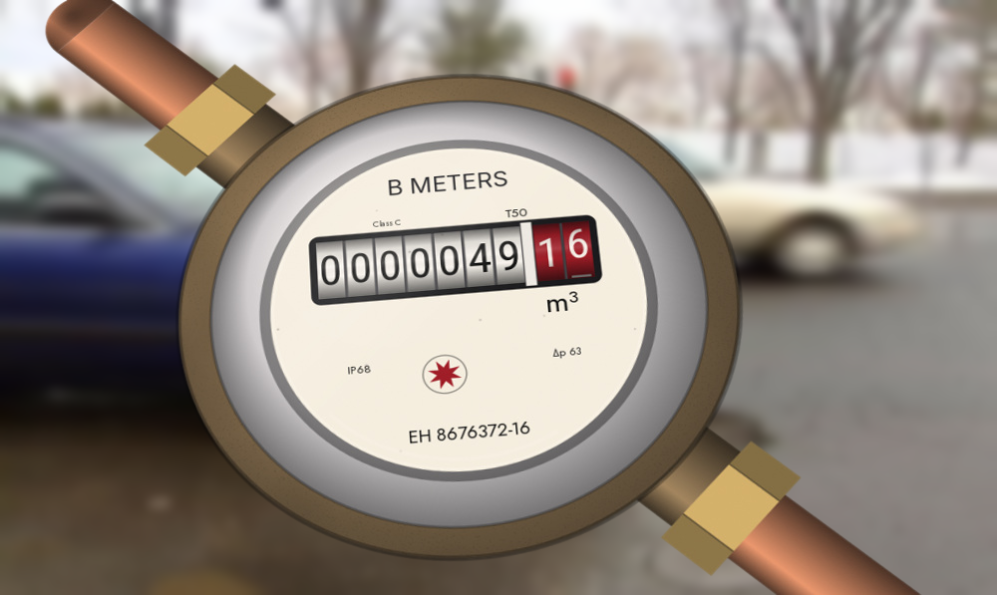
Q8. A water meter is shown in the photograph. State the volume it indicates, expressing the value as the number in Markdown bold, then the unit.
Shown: **49.16** m³
